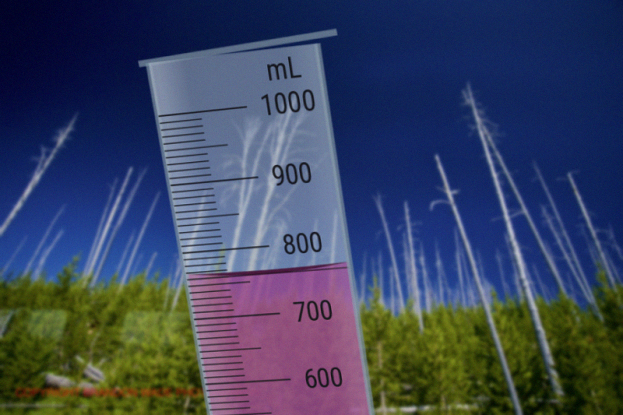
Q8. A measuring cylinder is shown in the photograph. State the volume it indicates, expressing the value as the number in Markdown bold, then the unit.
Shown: **760** mL
